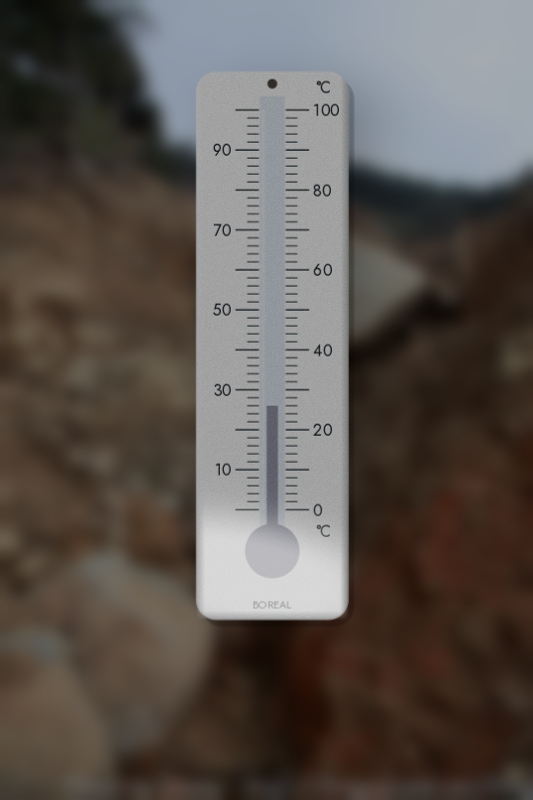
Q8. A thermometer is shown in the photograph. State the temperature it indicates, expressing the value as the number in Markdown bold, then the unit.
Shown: **26** °C
